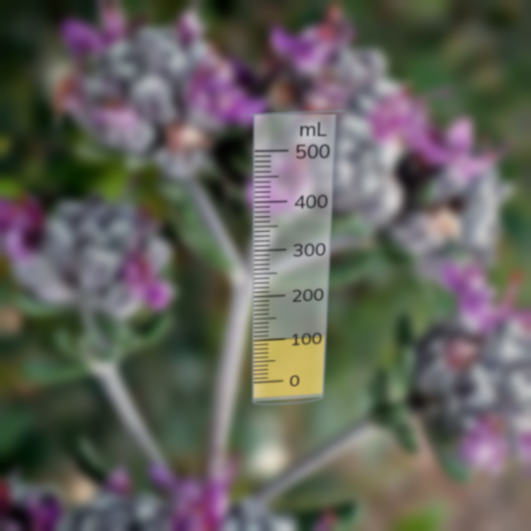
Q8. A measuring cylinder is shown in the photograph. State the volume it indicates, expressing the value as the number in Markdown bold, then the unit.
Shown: **100** mL
